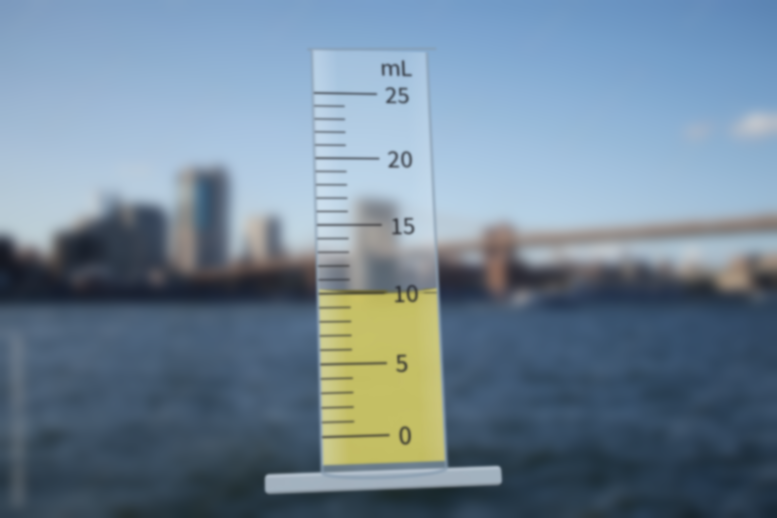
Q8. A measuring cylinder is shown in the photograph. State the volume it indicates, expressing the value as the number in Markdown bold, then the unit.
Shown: **10** mL
